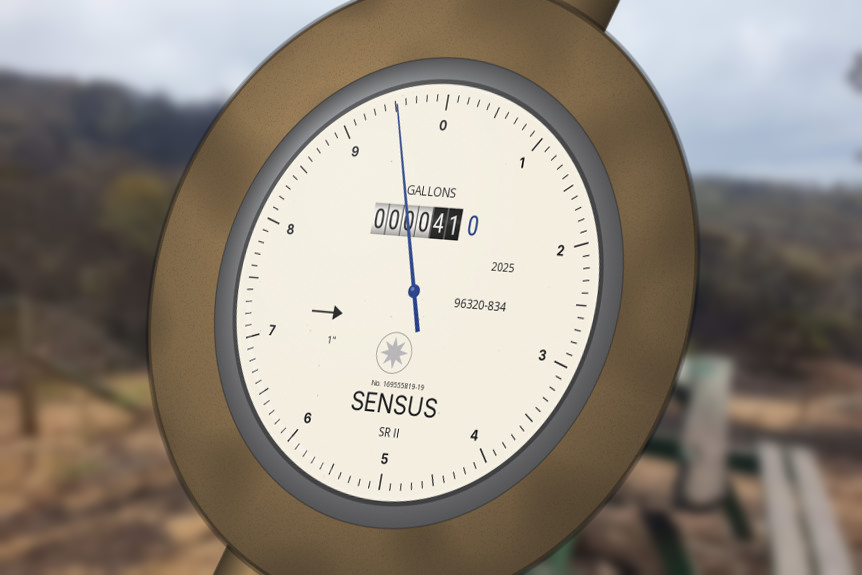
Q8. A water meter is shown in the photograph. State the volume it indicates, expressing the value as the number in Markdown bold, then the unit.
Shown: **409.5** gal
